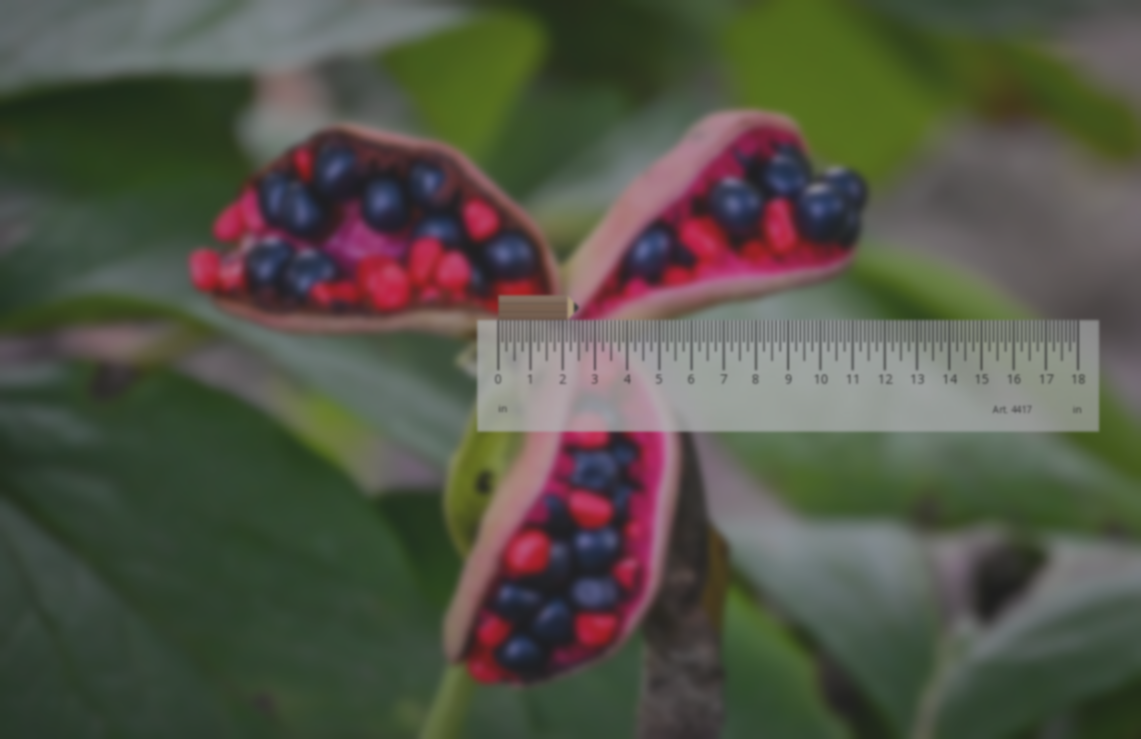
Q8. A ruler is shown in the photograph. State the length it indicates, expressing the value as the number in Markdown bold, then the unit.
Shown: **2.5** in
